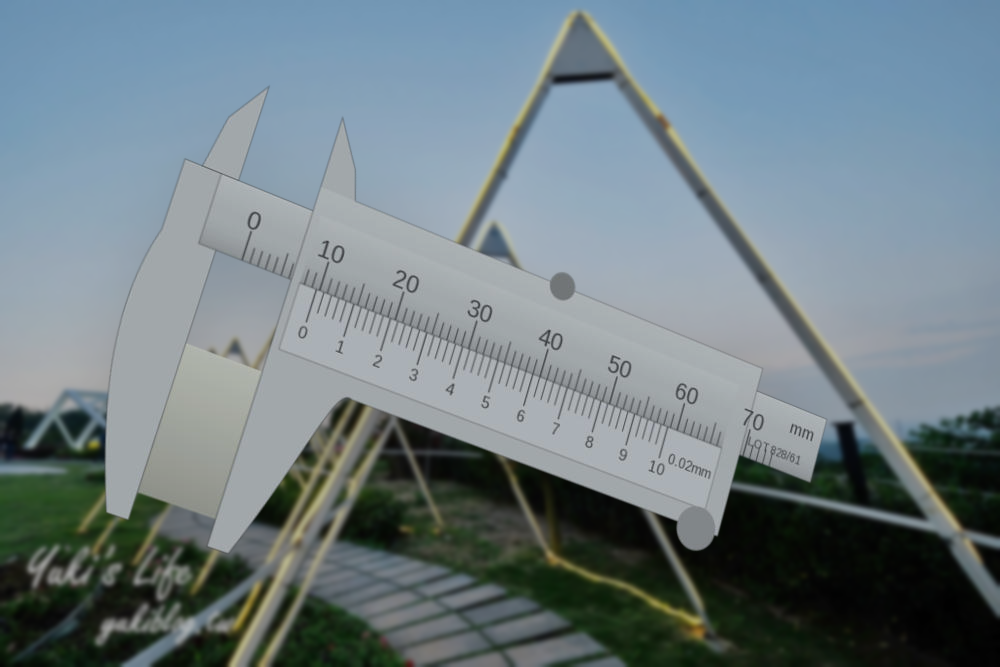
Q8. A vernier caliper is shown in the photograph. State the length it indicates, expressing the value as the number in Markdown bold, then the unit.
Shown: **9.6** mm
